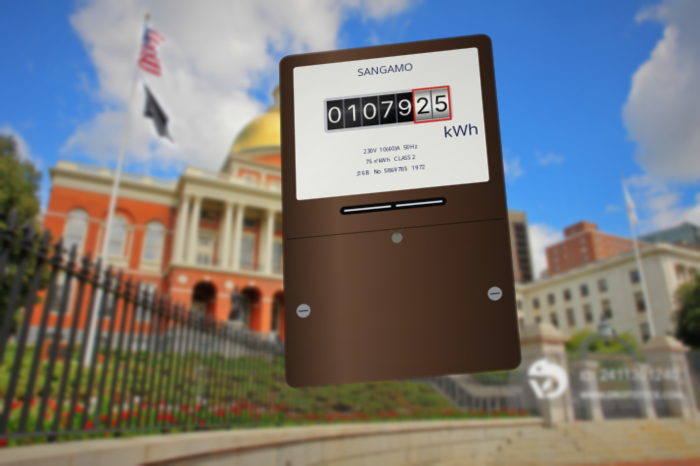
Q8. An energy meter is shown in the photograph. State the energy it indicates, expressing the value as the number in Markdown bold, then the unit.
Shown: **1079.25** kWh
